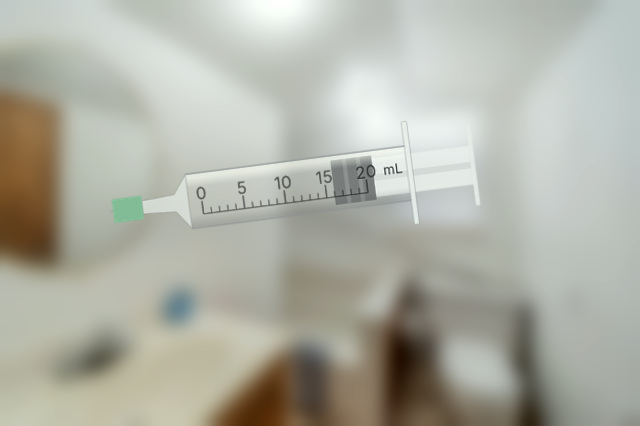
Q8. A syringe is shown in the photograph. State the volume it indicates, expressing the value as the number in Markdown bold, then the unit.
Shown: **16** mL
